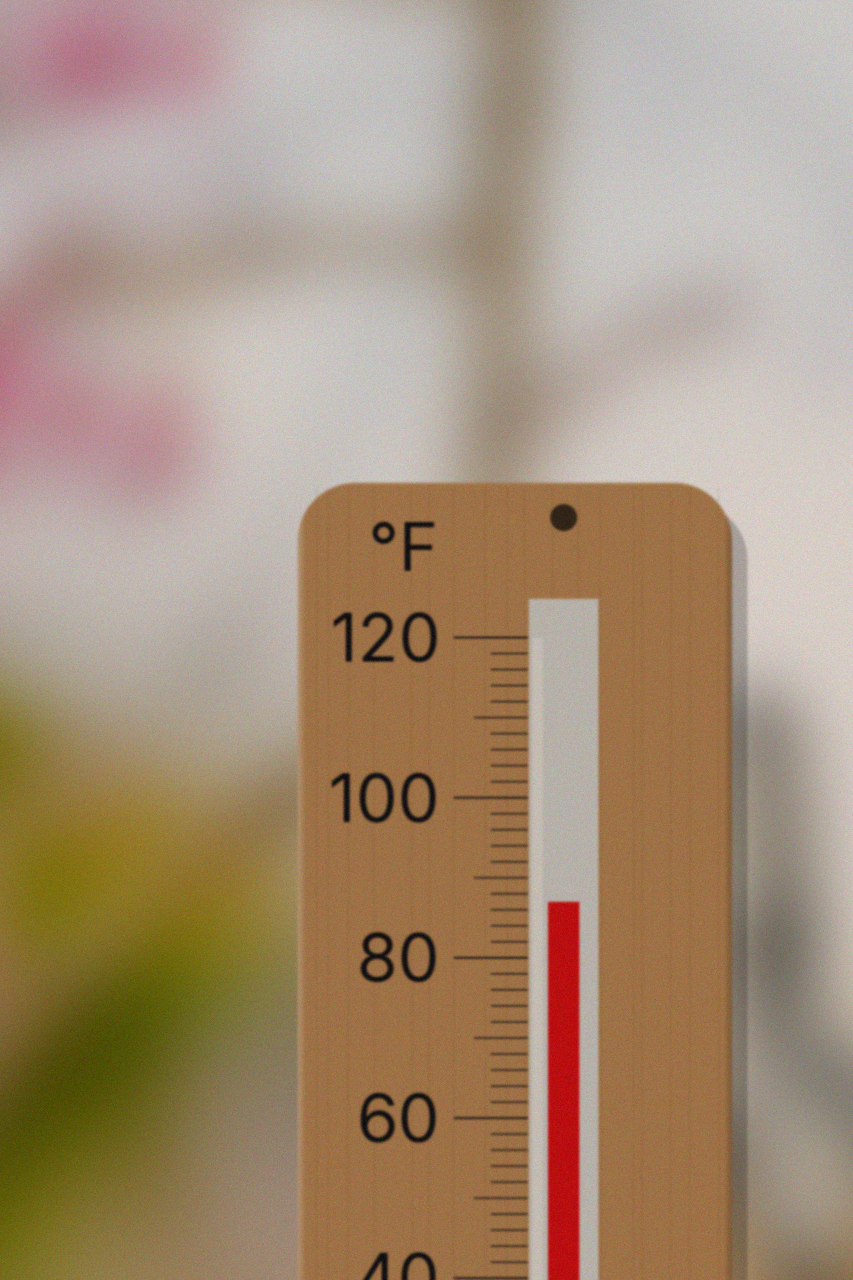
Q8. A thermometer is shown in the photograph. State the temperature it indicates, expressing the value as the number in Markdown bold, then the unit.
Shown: **87** °F
